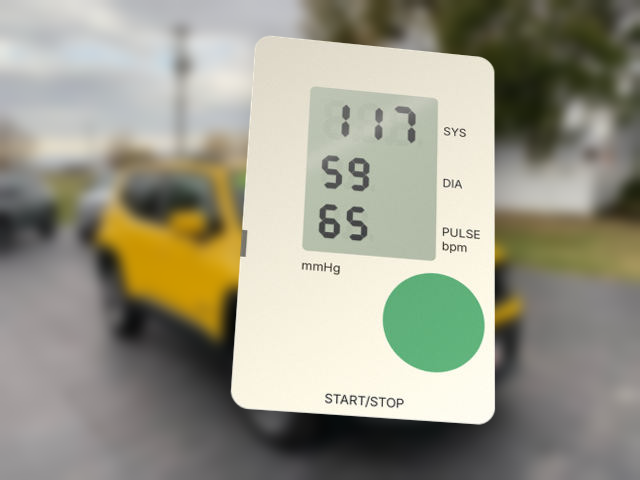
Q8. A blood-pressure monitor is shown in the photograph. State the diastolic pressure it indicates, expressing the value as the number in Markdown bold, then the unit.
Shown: **59** mmHg
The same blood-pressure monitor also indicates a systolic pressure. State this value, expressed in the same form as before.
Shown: **117** mmHg
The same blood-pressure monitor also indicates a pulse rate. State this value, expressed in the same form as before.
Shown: **65** bpm
